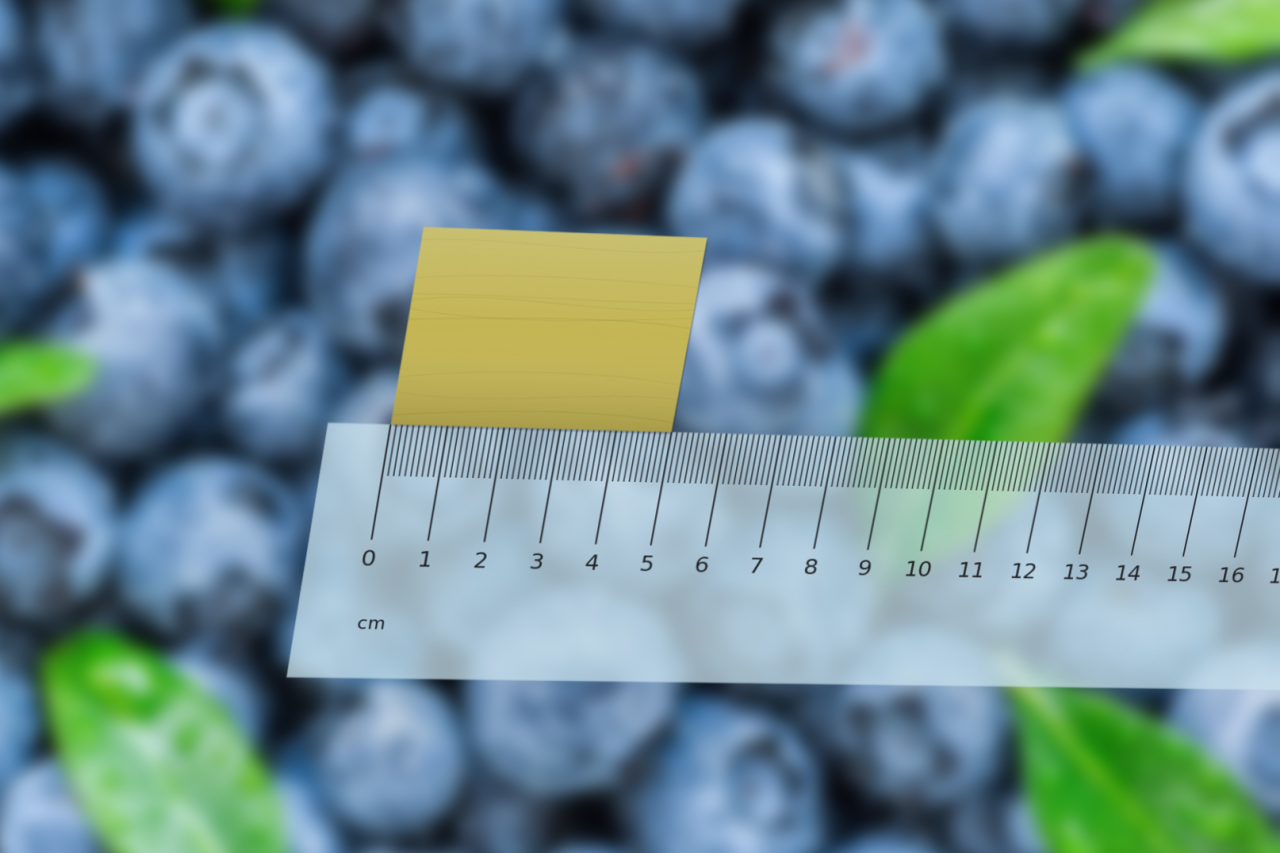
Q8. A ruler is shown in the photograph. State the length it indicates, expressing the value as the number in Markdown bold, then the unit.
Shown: **5** cm
